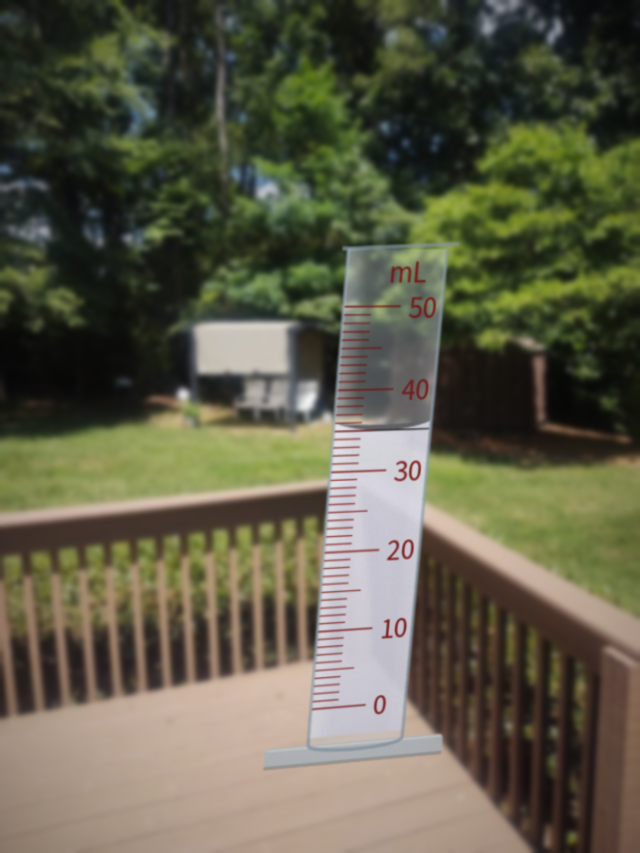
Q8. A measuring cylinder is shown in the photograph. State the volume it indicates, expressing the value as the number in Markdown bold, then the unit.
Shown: **35** mL
